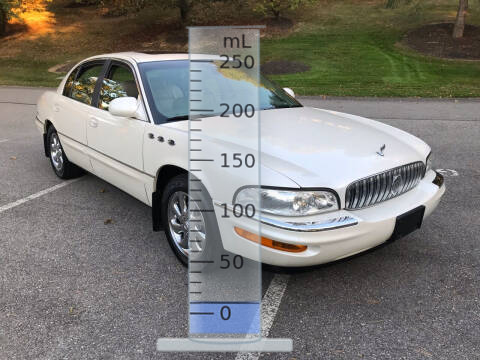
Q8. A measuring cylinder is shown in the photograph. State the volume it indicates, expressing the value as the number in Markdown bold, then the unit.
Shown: **10** mL
